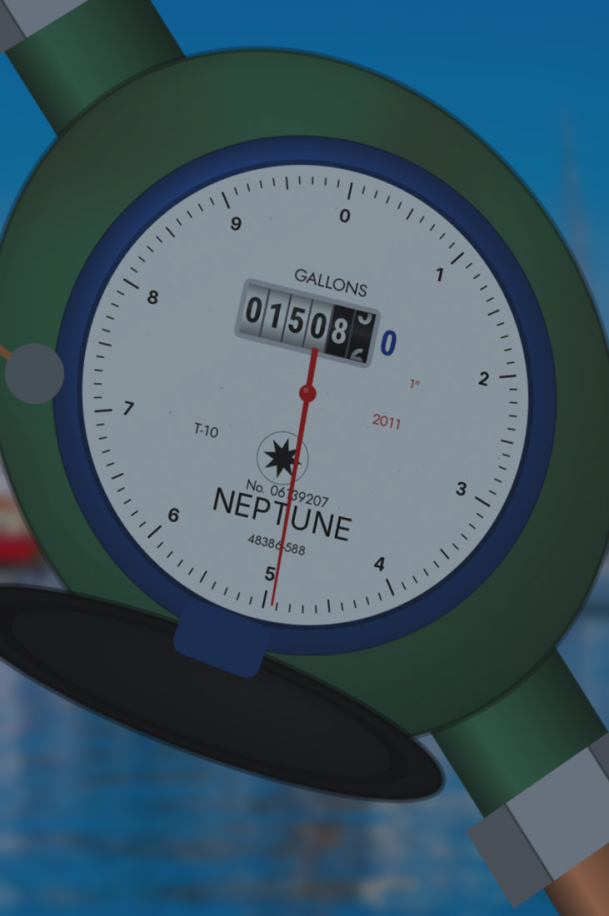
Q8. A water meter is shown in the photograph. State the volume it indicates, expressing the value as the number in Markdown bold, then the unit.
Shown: **150854.9** gal
